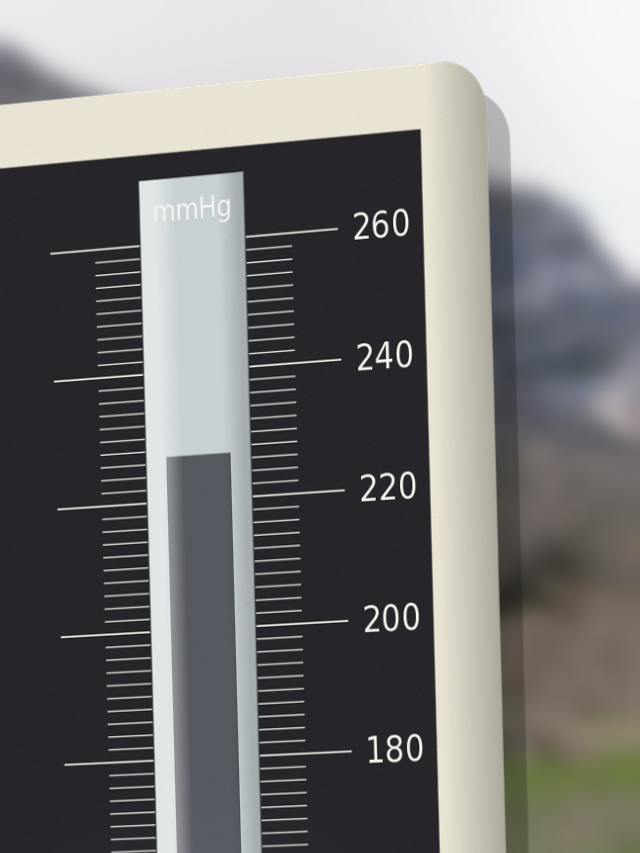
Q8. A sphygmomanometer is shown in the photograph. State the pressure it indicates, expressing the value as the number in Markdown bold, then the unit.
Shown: **227** mmHg
